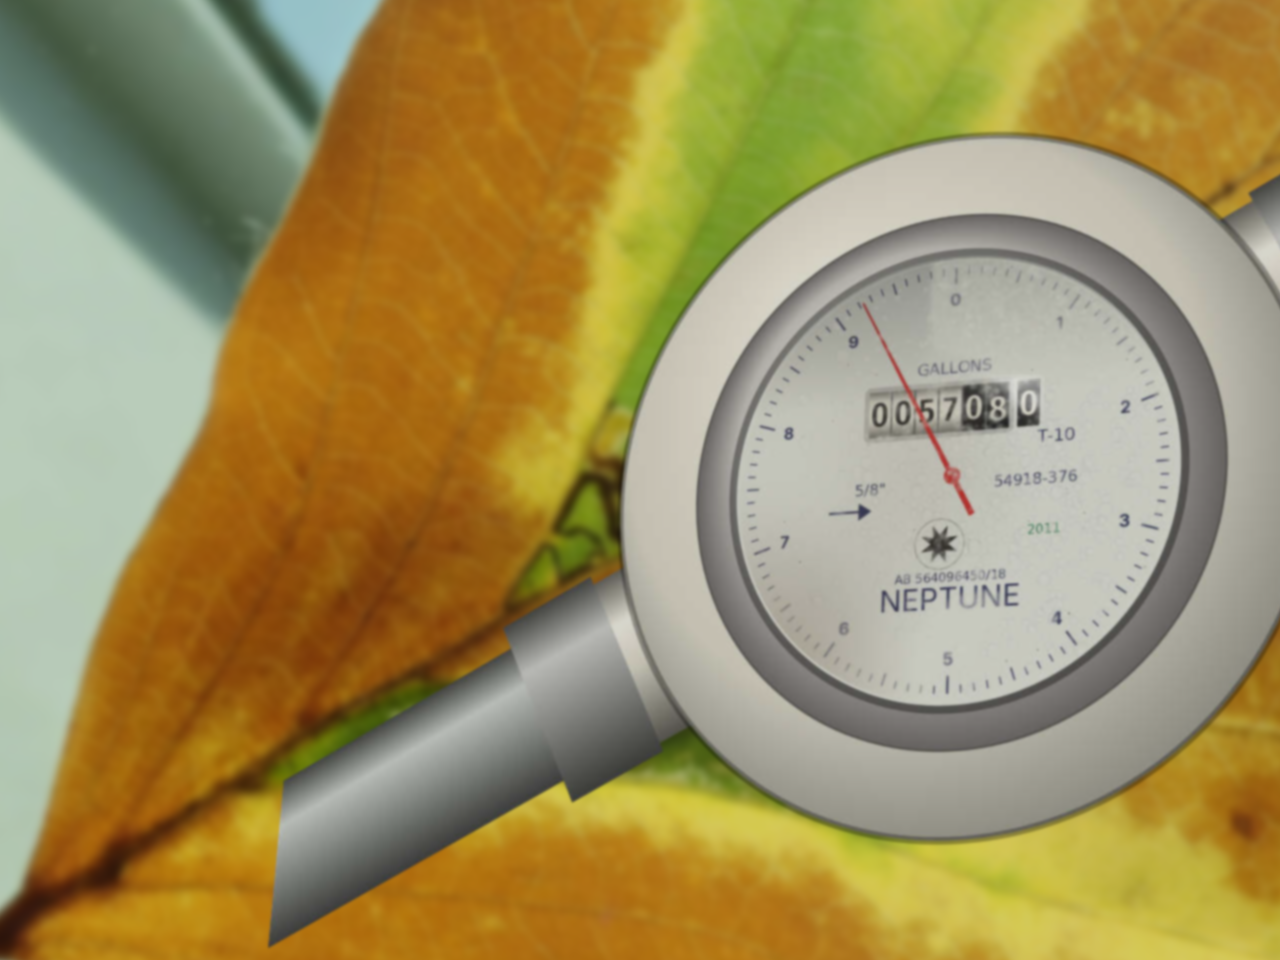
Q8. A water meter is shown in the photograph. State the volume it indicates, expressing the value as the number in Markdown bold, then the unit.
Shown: **57079.2** gal
